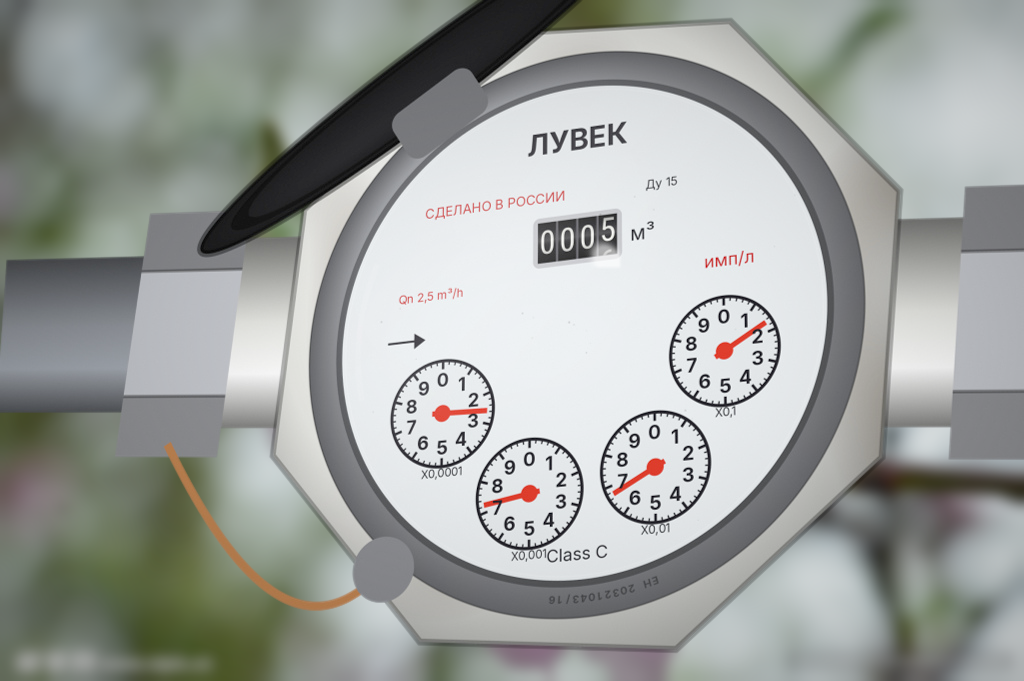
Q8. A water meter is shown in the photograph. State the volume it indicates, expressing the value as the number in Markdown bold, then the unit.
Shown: **5.1672** m³
